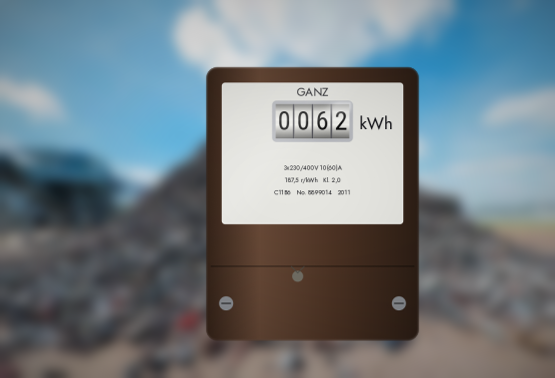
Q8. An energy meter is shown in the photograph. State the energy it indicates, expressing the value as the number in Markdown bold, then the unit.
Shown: **62** kWh
